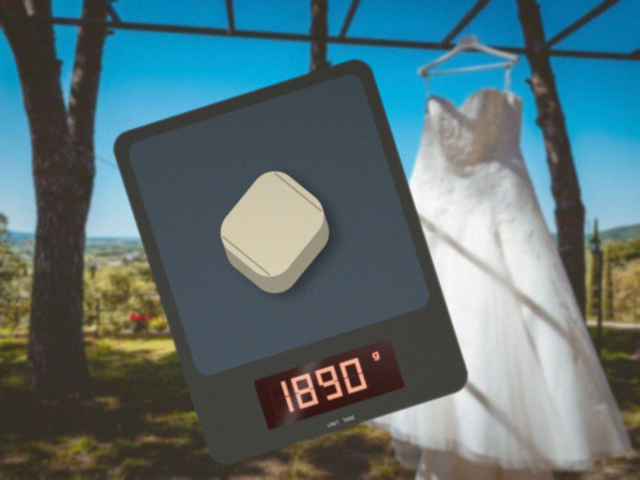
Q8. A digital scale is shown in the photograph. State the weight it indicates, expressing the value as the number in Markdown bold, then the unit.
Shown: **1890** g
